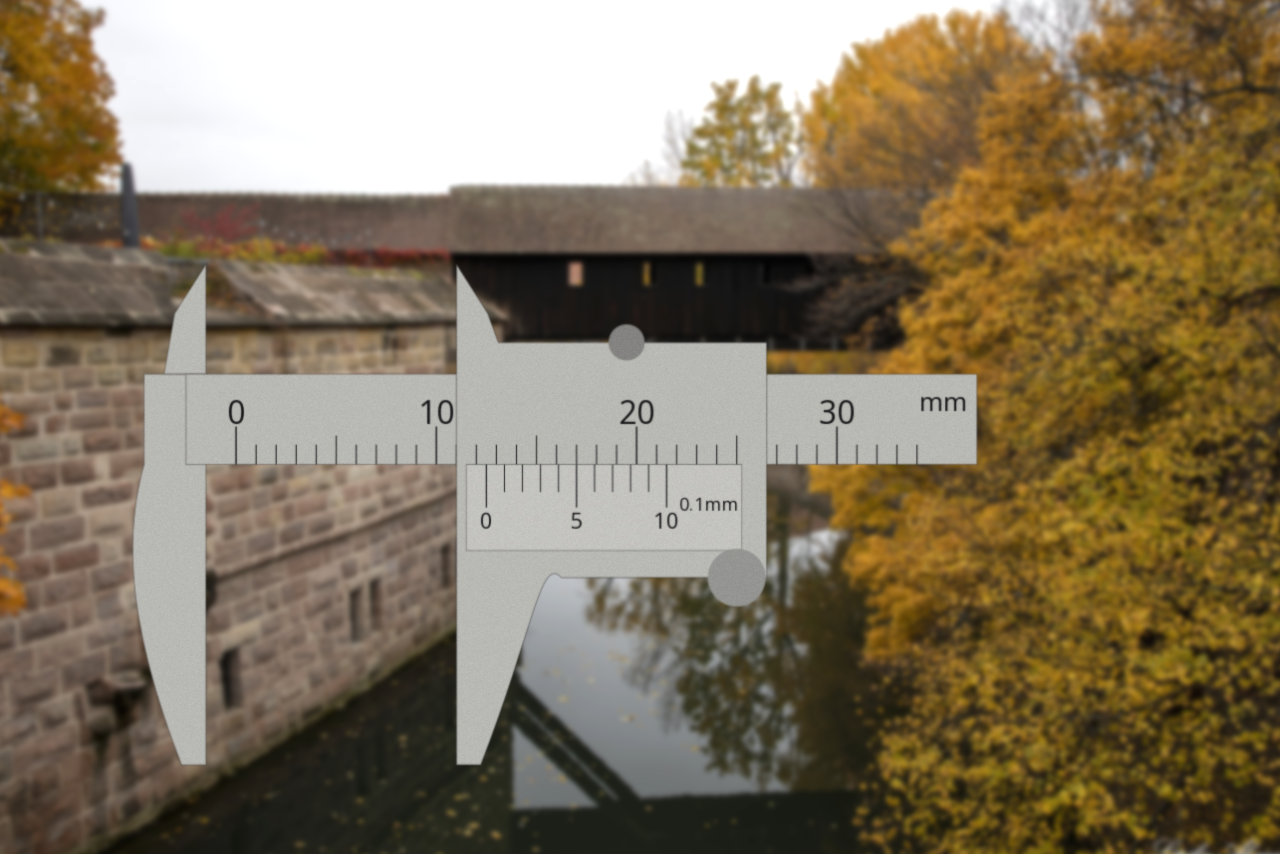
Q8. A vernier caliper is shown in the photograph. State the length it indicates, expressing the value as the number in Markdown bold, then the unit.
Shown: **12.5** mm
